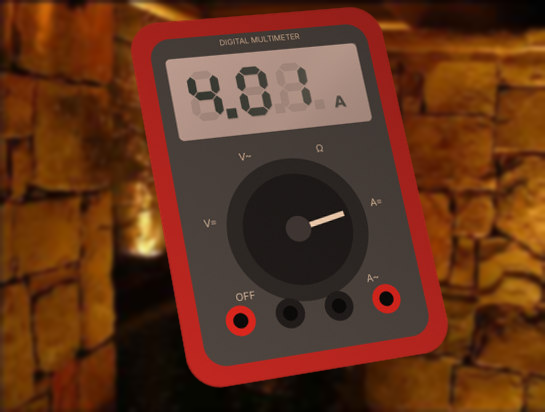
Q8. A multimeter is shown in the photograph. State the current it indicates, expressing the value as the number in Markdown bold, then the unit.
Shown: **4.01** A
